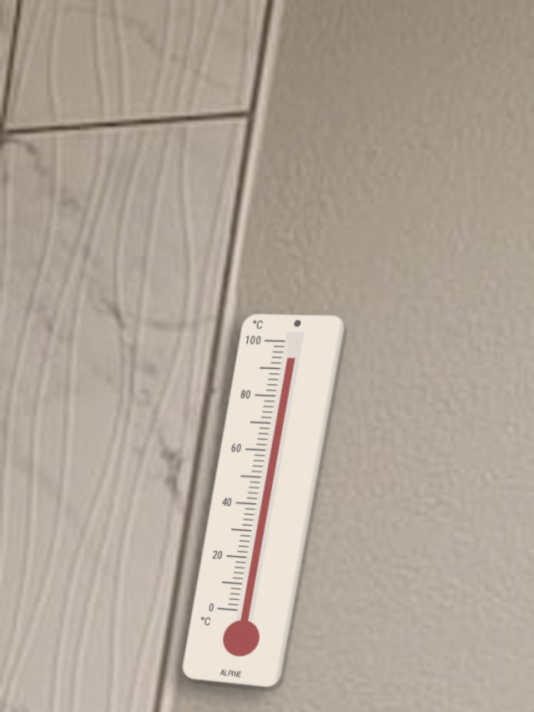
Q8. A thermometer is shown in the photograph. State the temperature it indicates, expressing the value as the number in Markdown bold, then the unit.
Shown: **94** °C
